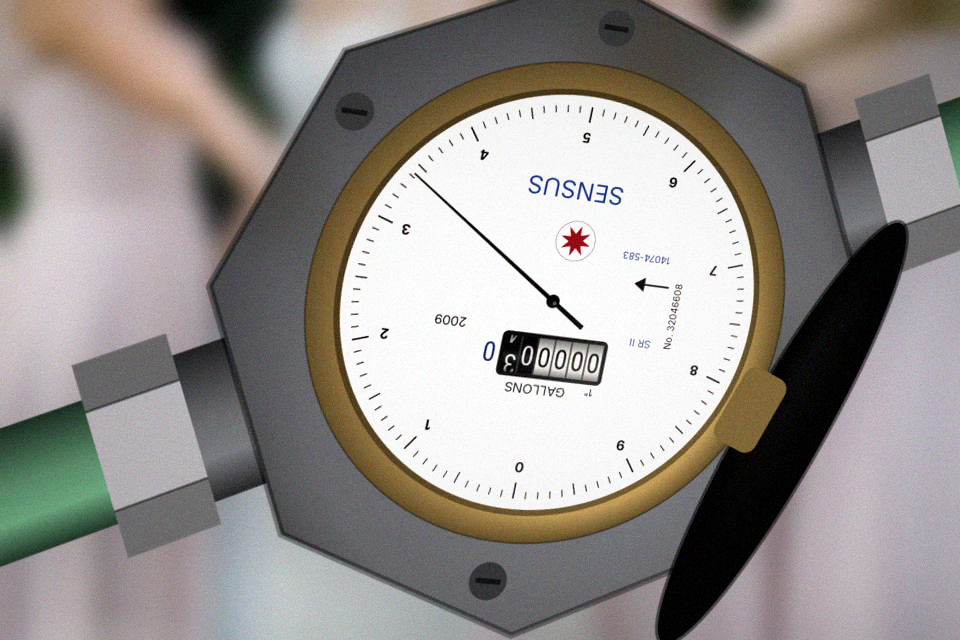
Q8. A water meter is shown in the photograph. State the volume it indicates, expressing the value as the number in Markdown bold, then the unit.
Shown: **33.4** gal
